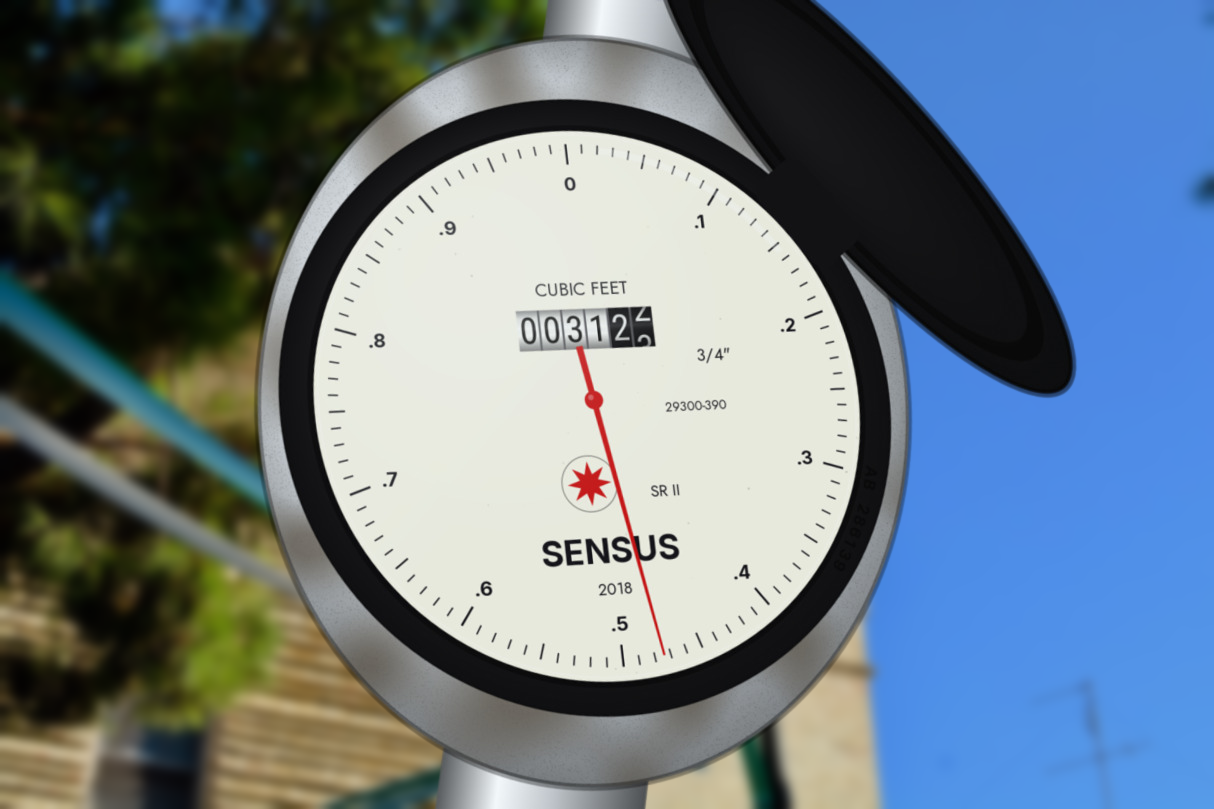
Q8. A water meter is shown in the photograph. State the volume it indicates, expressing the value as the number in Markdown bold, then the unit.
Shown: **3122.47** ft³
